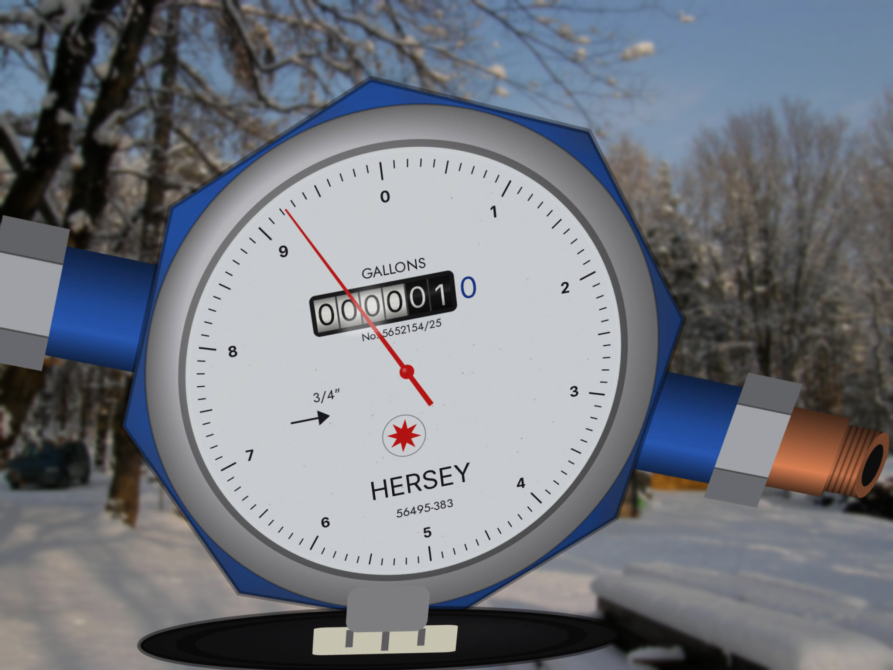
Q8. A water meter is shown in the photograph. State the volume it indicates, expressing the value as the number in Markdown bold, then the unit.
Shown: **9.2** gal
